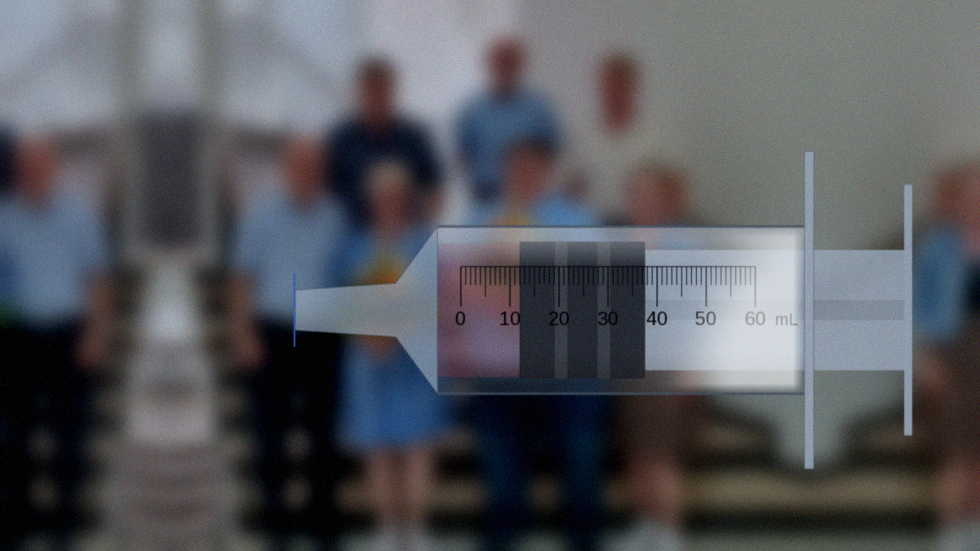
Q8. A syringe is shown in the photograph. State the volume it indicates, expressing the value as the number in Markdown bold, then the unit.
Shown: **12** mL
